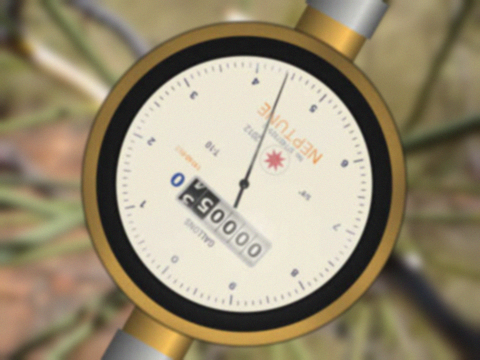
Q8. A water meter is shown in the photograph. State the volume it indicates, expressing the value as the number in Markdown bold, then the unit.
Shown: **534.4** gal
